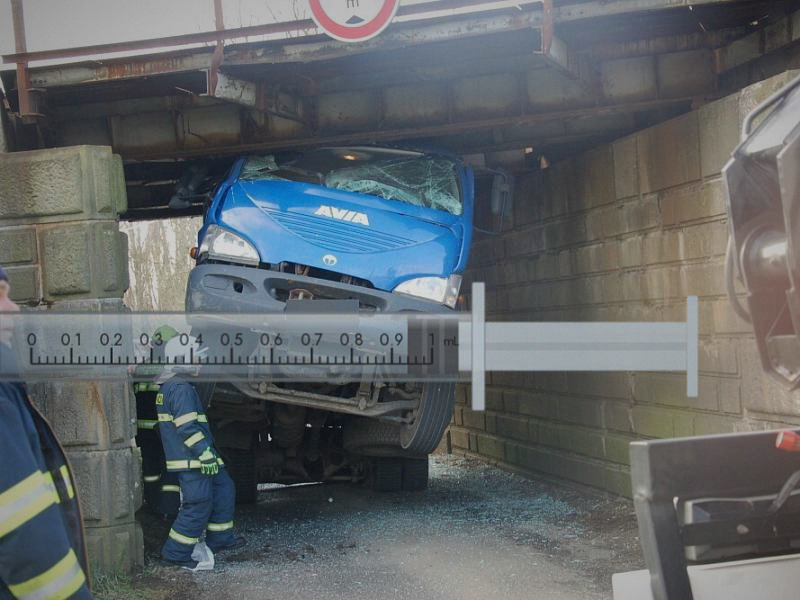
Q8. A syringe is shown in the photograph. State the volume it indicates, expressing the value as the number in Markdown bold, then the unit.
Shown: **0.94** mL
